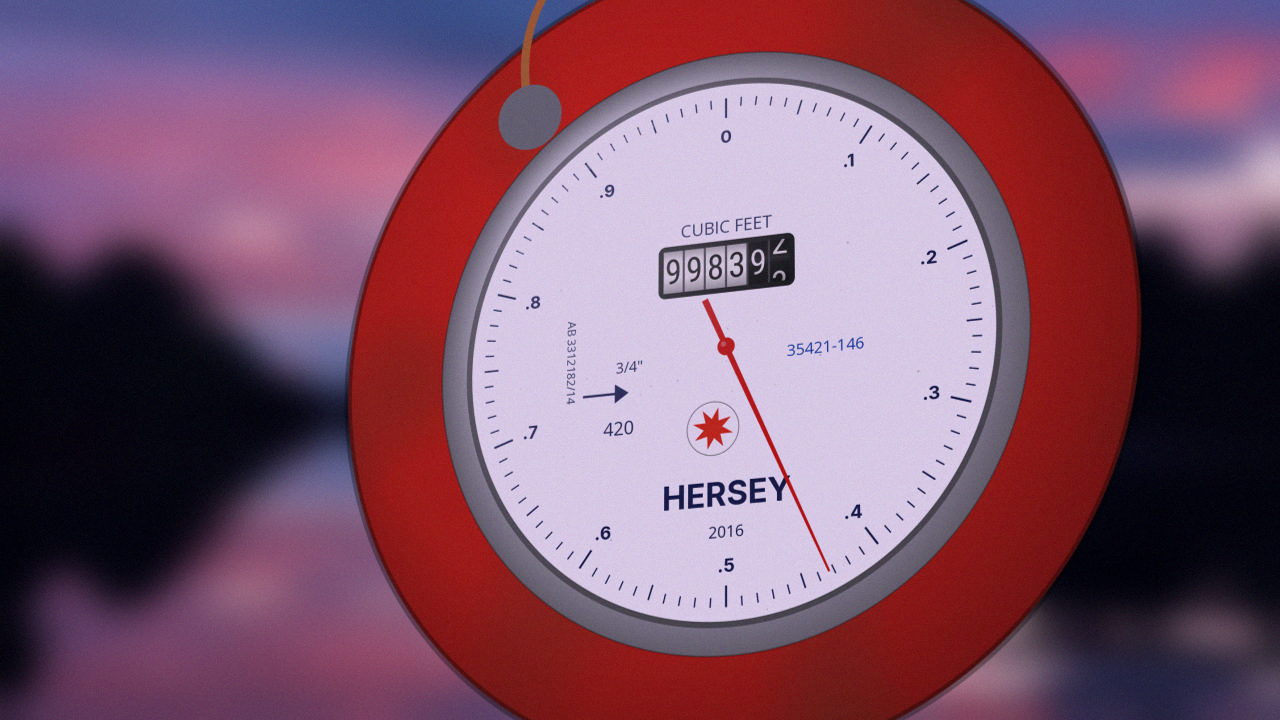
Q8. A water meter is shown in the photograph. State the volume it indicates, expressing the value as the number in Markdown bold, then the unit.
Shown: **998392.43** ft³
